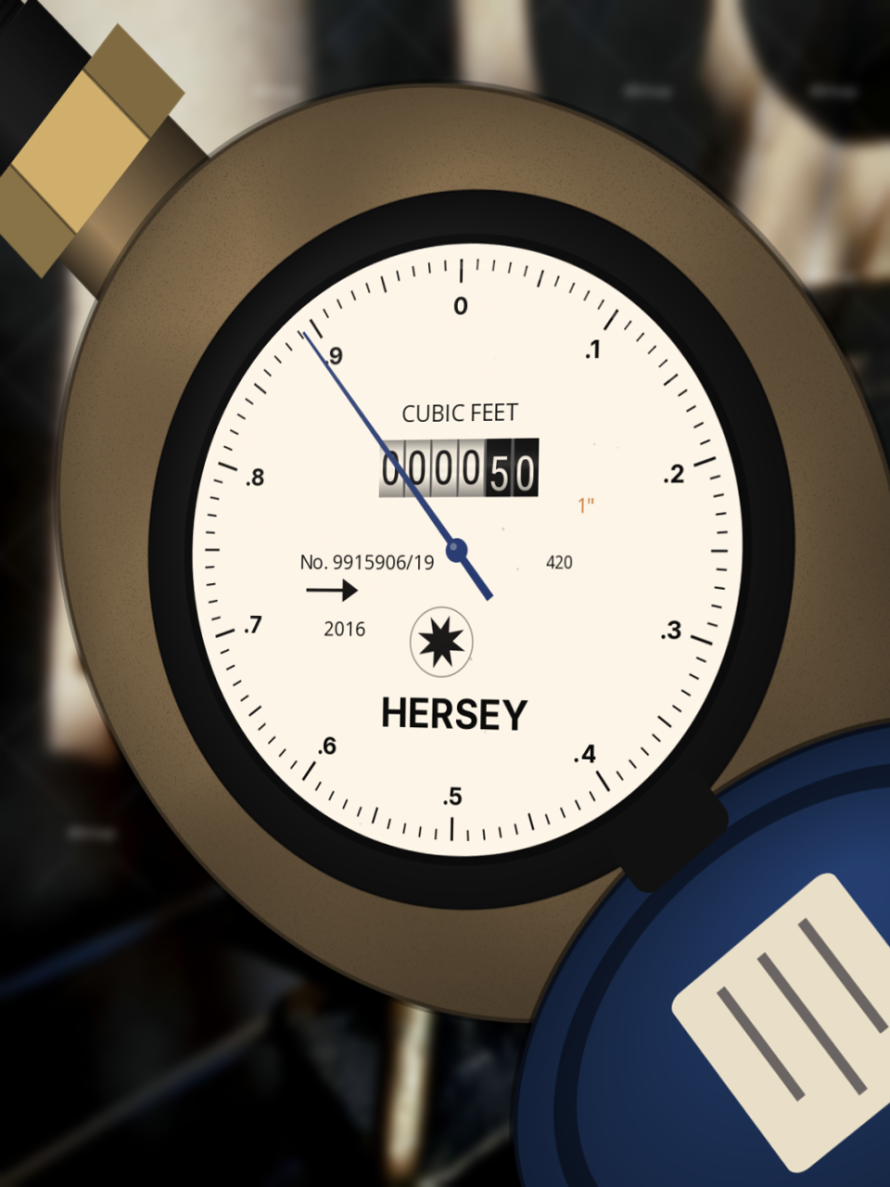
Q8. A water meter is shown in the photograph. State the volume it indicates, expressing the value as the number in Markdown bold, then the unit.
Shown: **49.89** ft³
